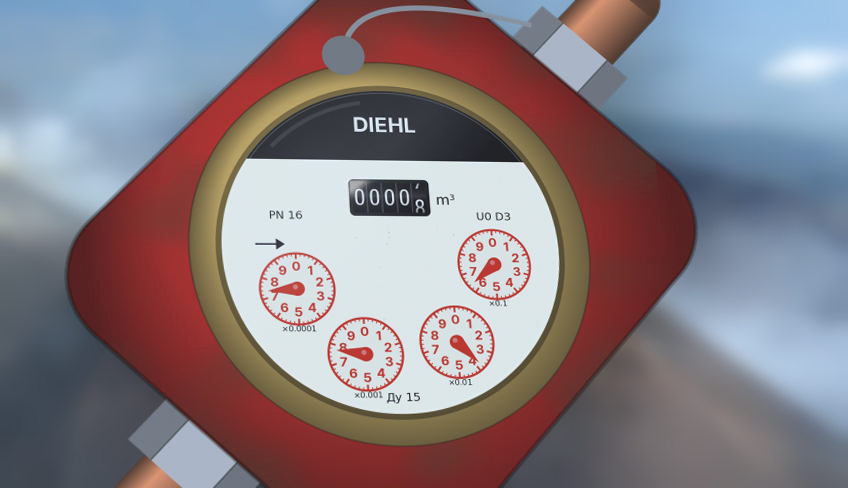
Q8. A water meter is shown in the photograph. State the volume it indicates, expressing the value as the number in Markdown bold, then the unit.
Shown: **7.6377** m³
